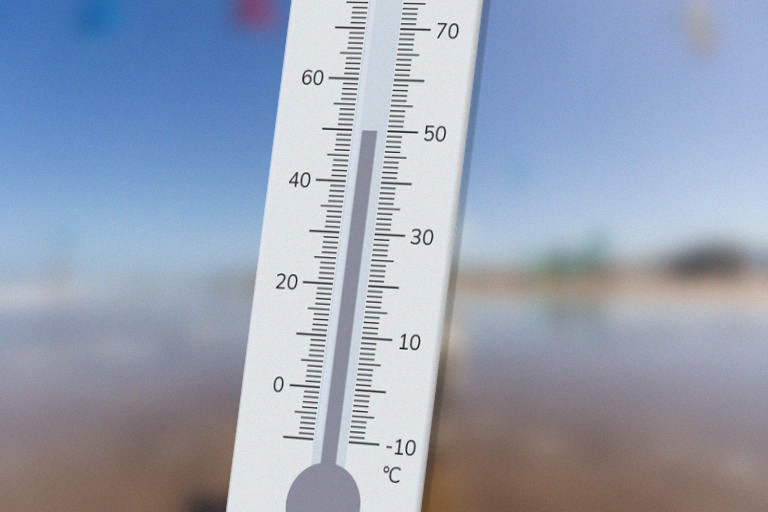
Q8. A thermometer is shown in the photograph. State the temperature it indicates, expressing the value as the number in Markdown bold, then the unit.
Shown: **50** °C
